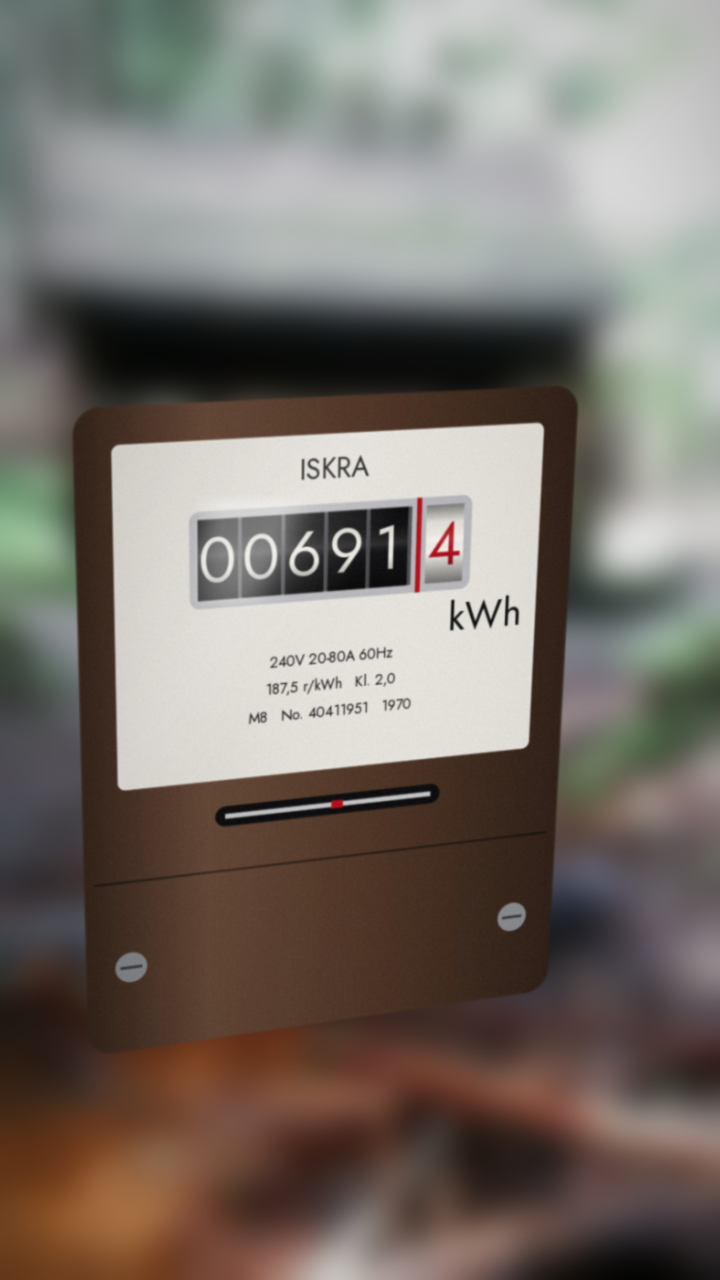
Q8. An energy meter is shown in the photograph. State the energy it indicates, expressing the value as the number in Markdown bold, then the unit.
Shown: **691.4** kWh
